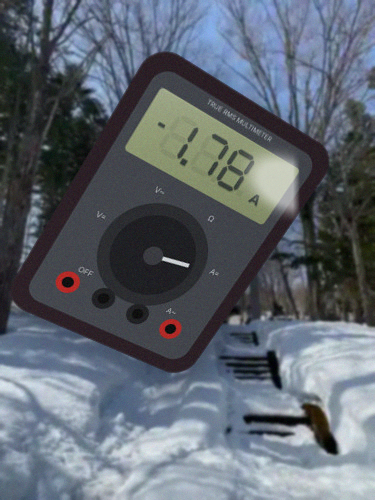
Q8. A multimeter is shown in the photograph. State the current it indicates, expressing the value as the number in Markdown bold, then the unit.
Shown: **-1.78** A
